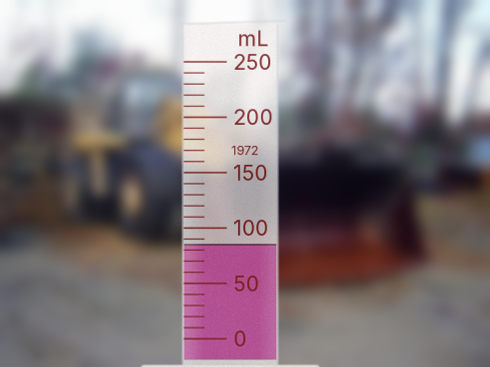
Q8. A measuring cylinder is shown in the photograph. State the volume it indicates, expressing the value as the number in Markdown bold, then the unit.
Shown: **85** mL
